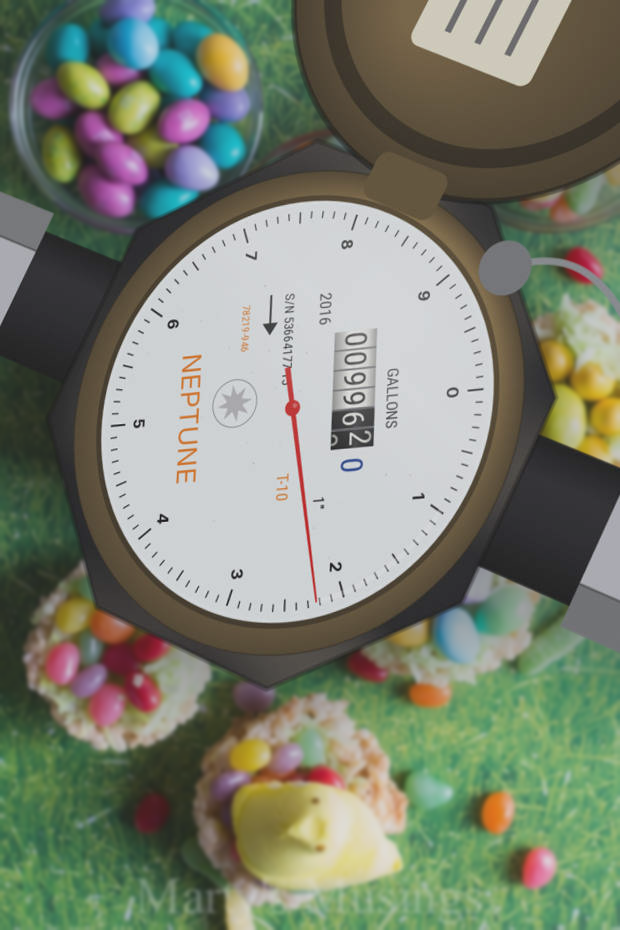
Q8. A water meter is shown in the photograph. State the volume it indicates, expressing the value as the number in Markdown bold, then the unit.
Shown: **99622.2** gal
